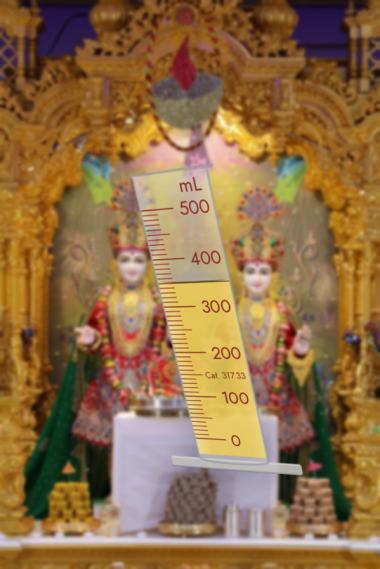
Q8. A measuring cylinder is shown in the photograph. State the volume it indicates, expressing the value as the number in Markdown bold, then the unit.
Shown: **350** mL
